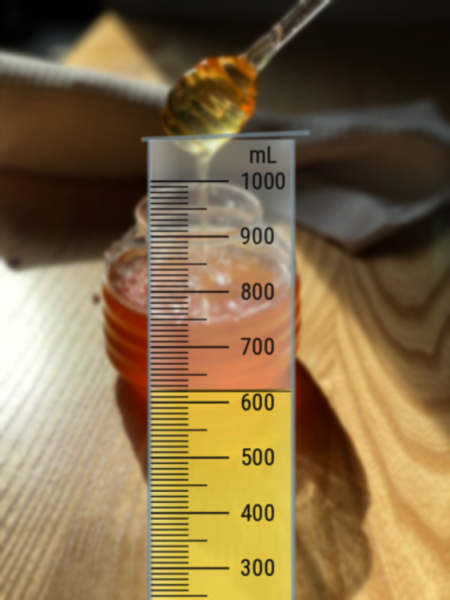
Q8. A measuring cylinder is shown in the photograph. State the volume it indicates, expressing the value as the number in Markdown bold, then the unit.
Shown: **620** mL
